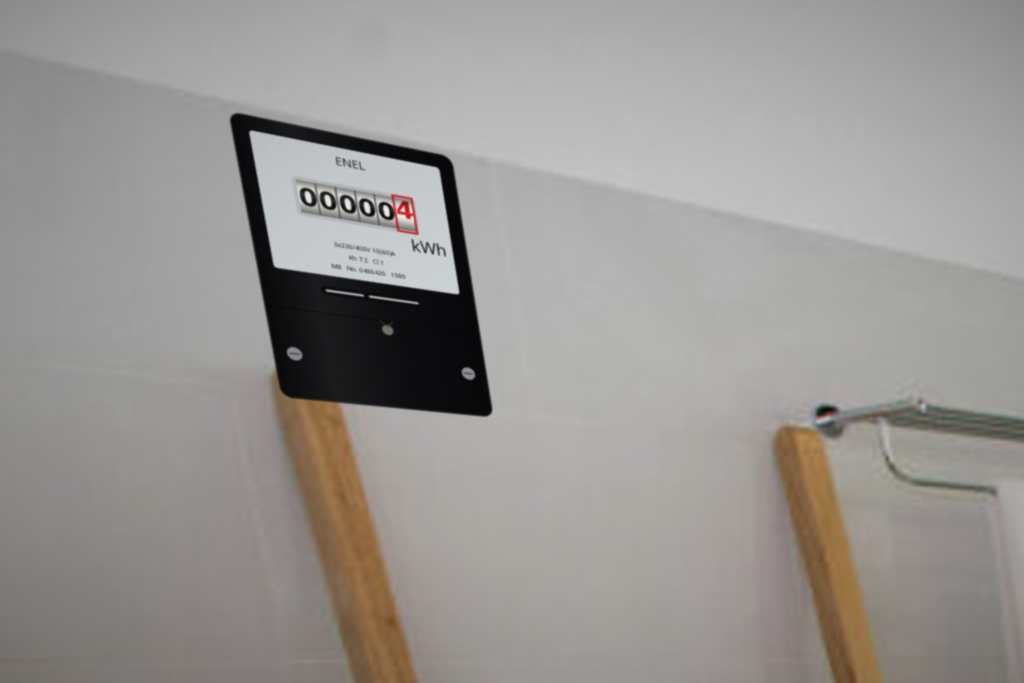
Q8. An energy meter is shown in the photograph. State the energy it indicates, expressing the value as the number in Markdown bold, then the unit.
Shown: **0.4** kWh
